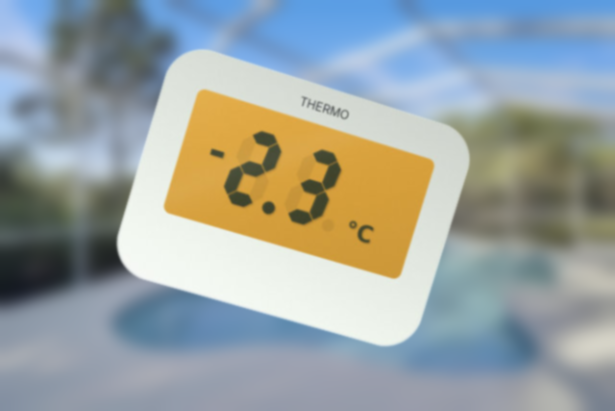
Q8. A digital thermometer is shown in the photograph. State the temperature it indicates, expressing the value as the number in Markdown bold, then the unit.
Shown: **-2.3** °C
